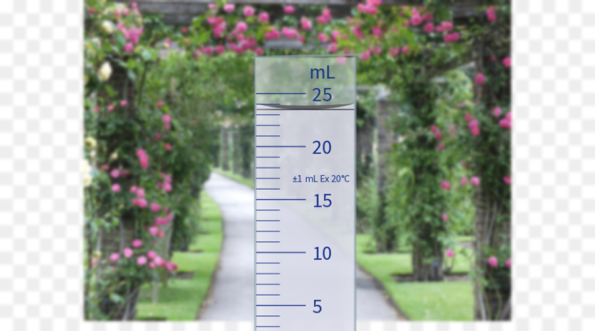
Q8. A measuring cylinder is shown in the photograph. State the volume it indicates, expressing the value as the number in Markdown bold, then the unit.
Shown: **23.5** mL
